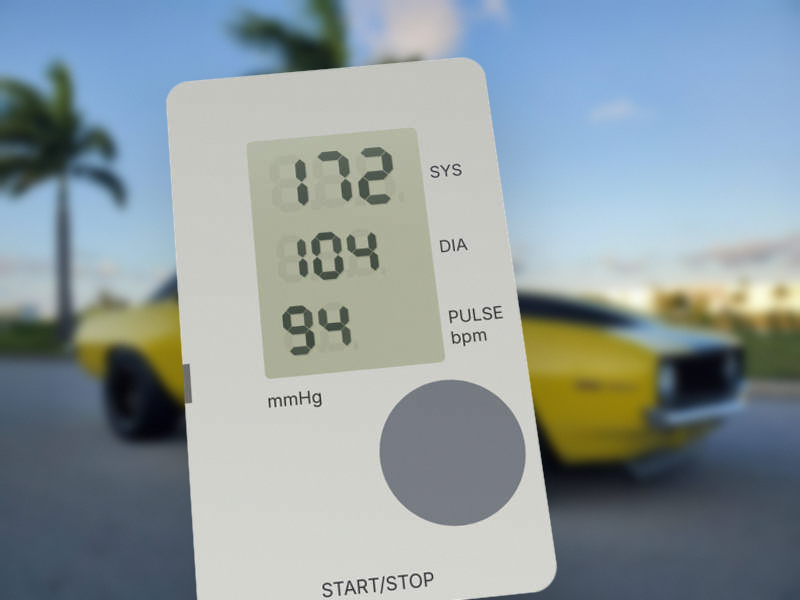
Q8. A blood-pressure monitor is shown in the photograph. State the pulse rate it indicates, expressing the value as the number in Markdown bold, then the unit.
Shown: **94** bpm
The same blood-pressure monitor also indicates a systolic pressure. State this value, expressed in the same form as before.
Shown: **172** mmHg
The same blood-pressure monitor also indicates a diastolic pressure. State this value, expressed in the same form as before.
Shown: **104** mmHg
